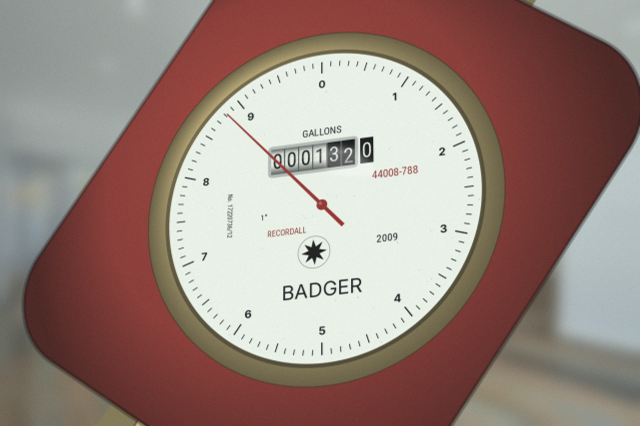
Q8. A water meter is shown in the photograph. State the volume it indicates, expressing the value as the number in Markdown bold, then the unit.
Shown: **1318.8** gal
